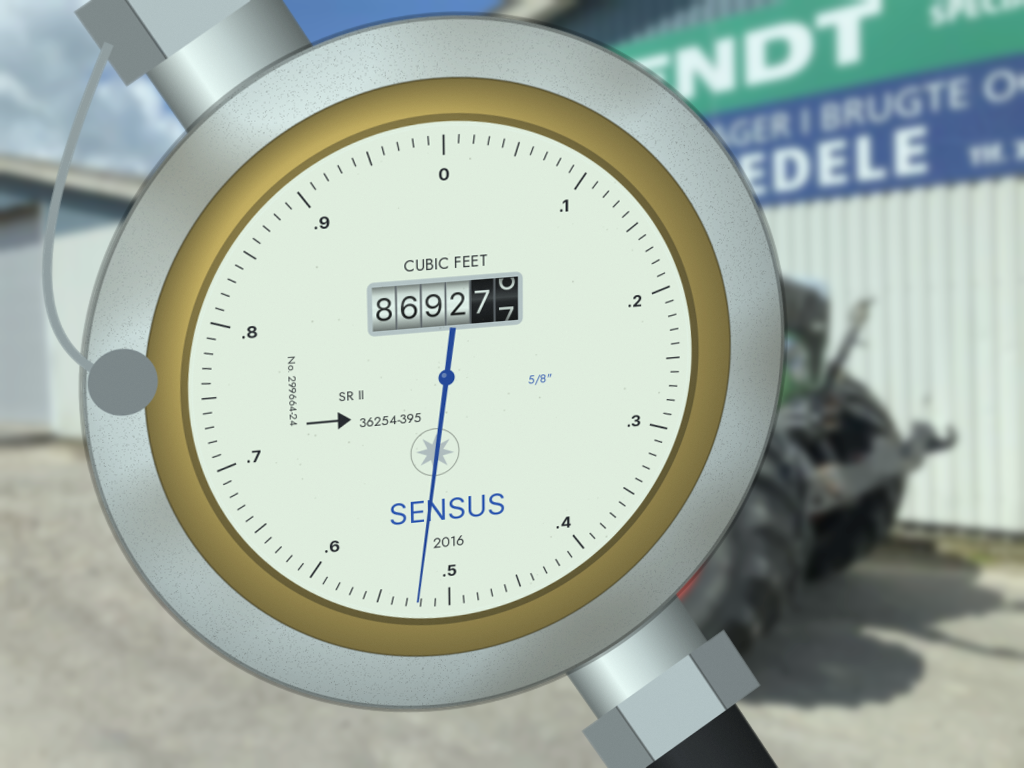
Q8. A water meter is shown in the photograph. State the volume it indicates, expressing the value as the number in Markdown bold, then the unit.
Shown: **869276.52** ft³
